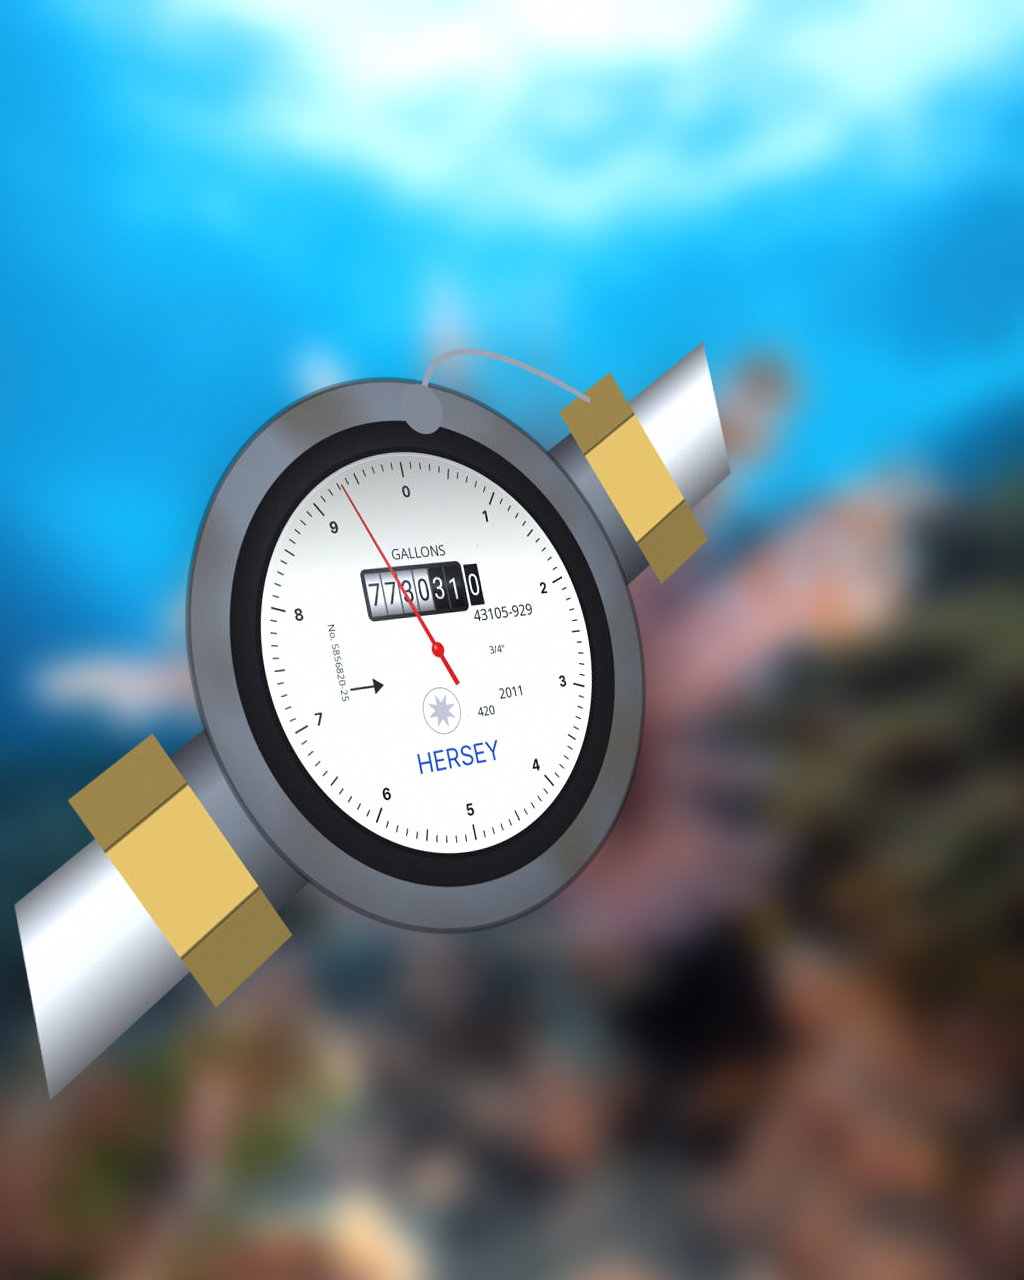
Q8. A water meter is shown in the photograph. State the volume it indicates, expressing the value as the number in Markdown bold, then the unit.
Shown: **7730309.3** gal
